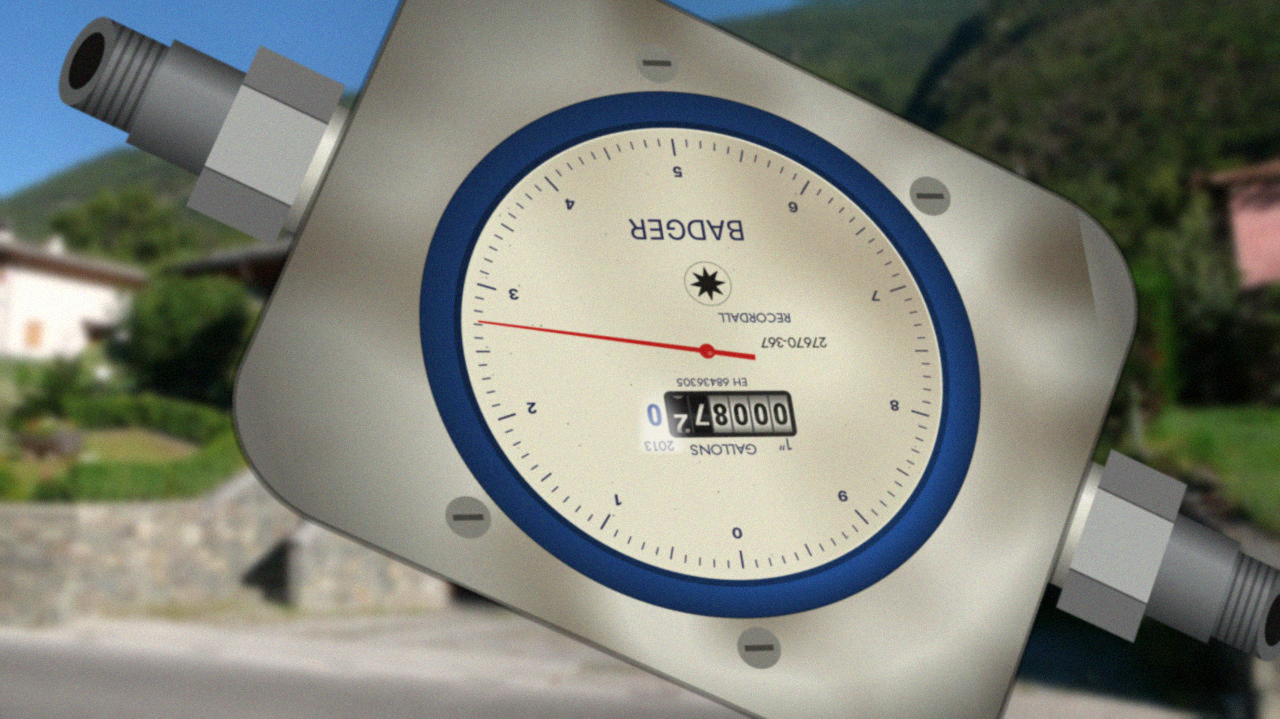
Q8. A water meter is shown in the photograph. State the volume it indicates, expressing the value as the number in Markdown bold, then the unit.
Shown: **8722.7** gal
